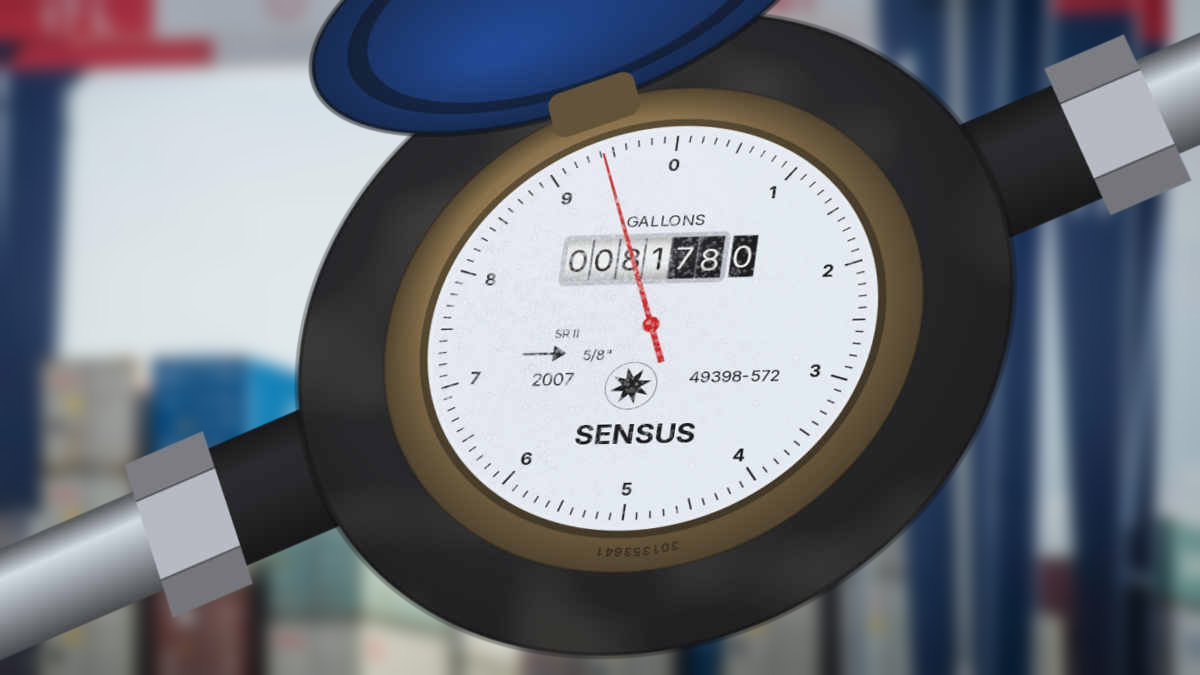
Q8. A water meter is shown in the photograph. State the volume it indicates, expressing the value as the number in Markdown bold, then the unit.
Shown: **81779.4** gal
